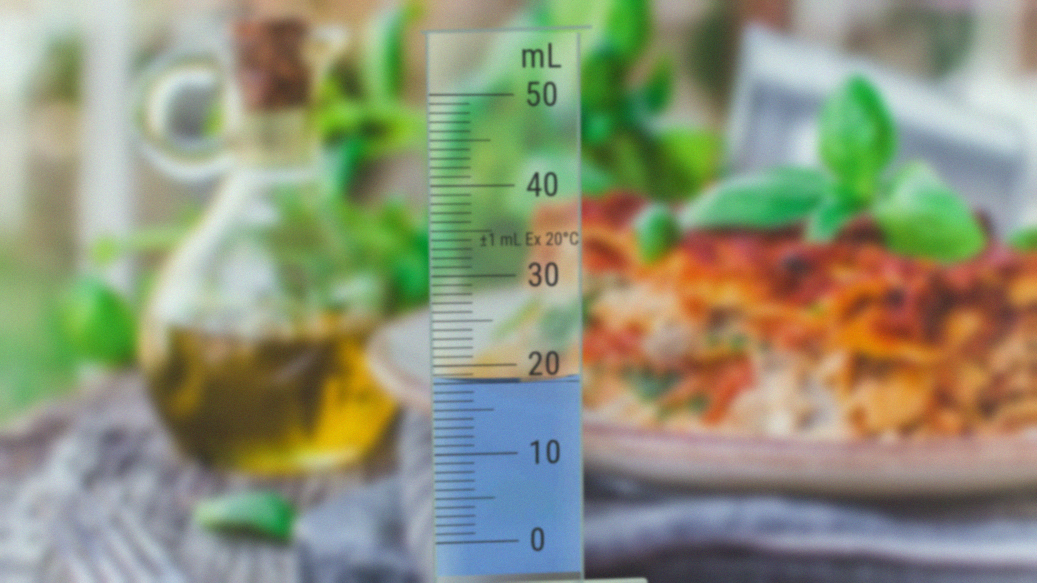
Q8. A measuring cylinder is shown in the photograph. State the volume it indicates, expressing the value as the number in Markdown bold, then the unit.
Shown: **18** mL
